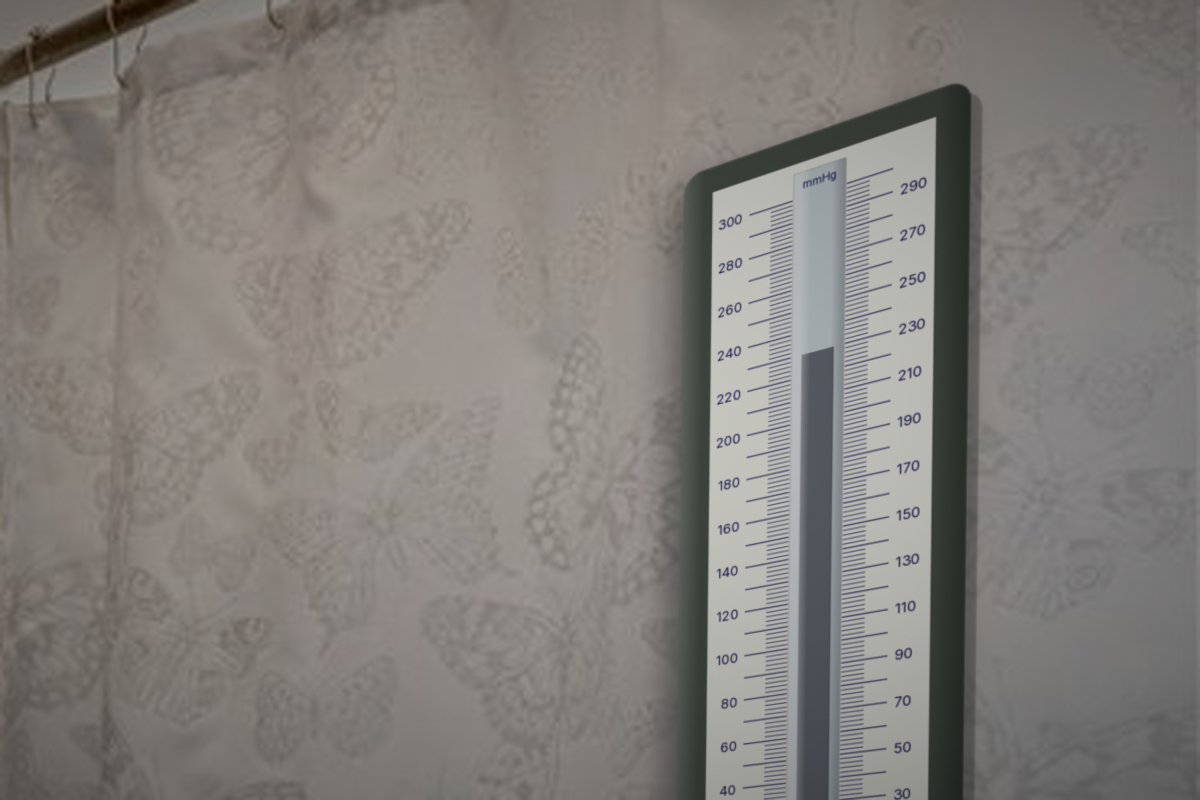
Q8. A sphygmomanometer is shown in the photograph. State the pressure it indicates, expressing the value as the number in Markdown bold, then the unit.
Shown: **230** mmHg
